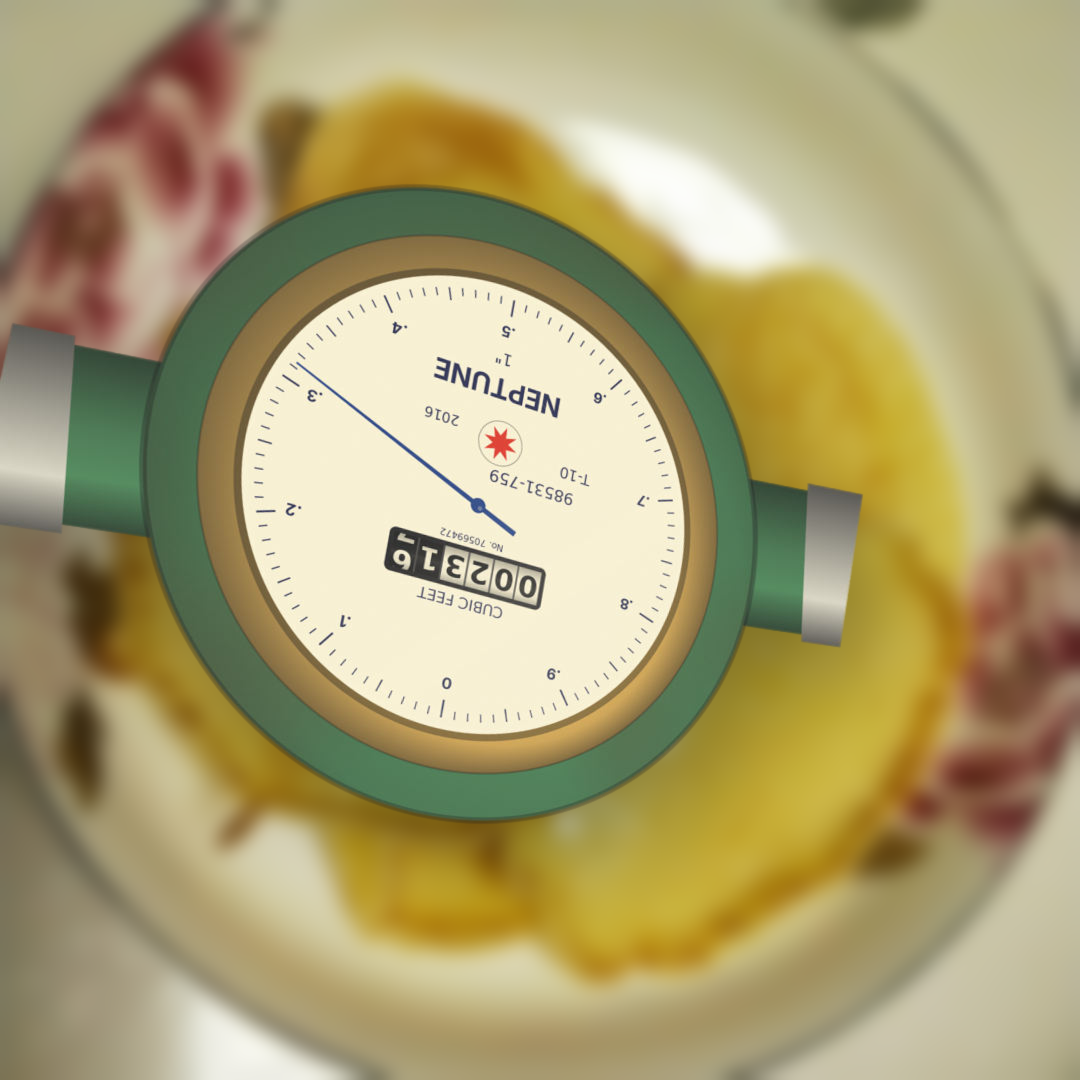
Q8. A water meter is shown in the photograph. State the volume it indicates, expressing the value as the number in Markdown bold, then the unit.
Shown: **2316.31** ft³
